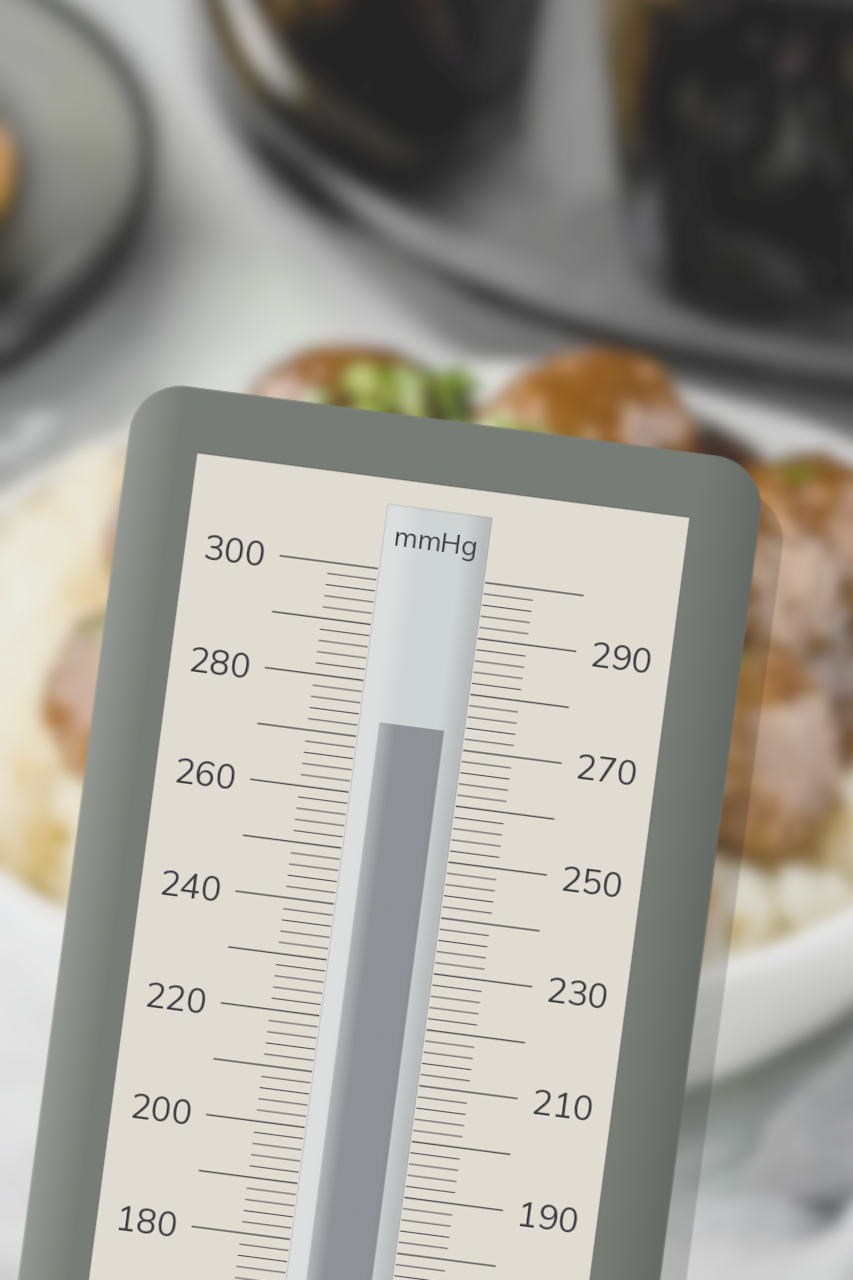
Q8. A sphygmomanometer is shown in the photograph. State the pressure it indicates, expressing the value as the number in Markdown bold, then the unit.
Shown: **273** mmHg
